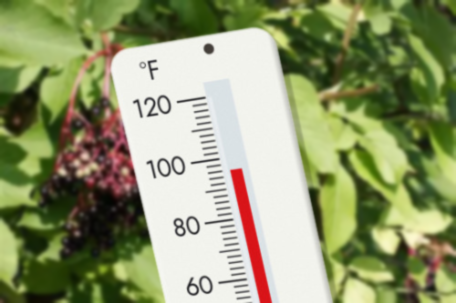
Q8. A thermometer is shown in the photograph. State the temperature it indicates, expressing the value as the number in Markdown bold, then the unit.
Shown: **96** °F
